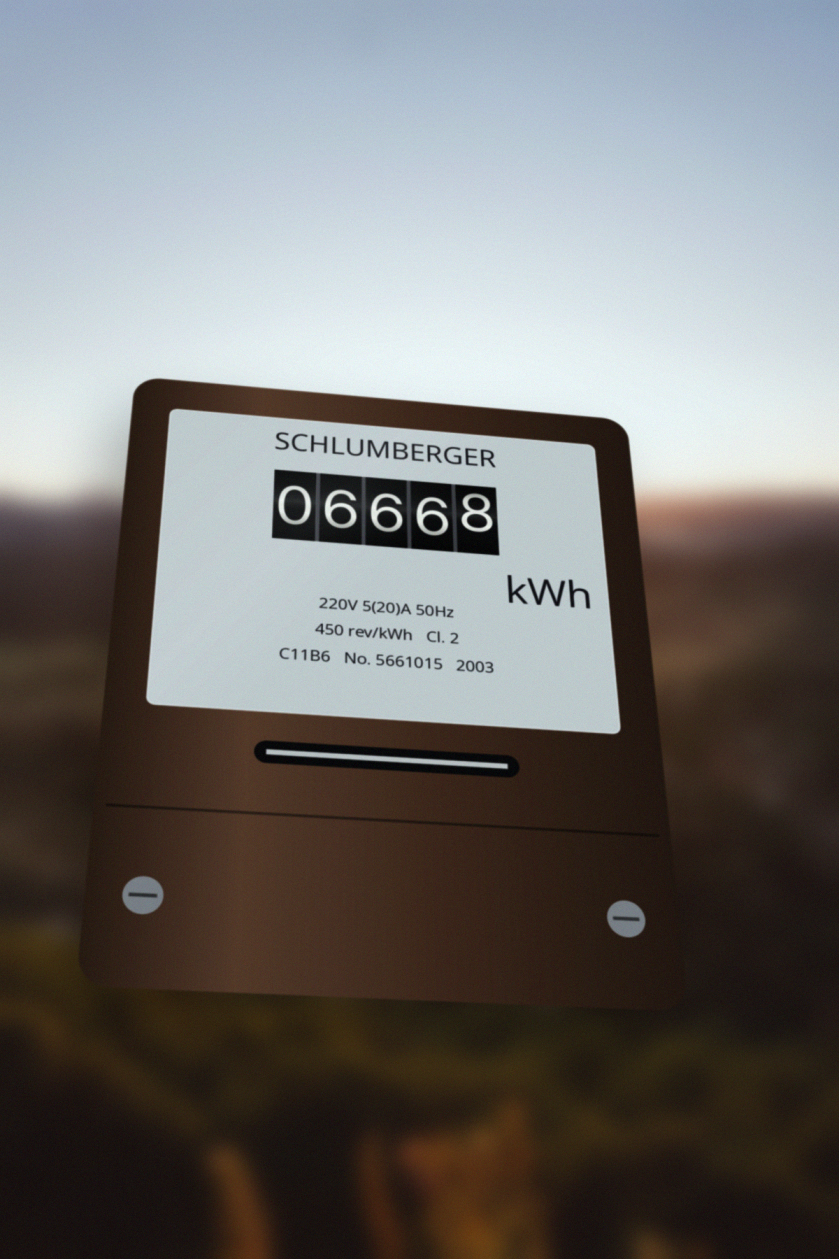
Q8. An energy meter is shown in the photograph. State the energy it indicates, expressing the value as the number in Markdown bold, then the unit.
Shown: **6668** kWh
